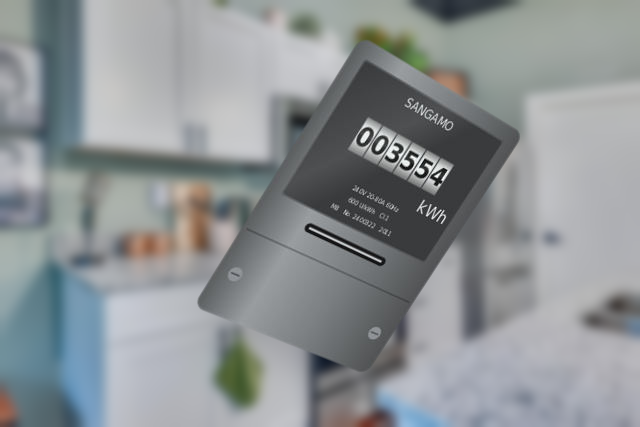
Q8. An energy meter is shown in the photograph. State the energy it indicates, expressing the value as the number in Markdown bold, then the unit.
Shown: **3554** kWh
